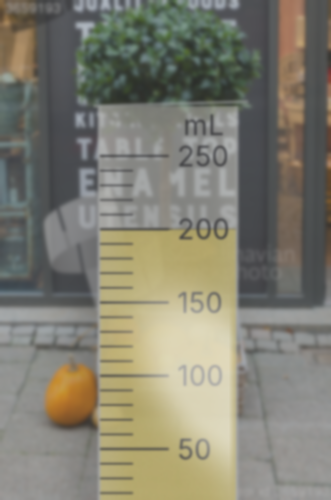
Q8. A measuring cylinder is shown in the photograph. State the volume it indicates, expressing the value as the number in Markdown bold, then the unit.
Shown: **200** mL
